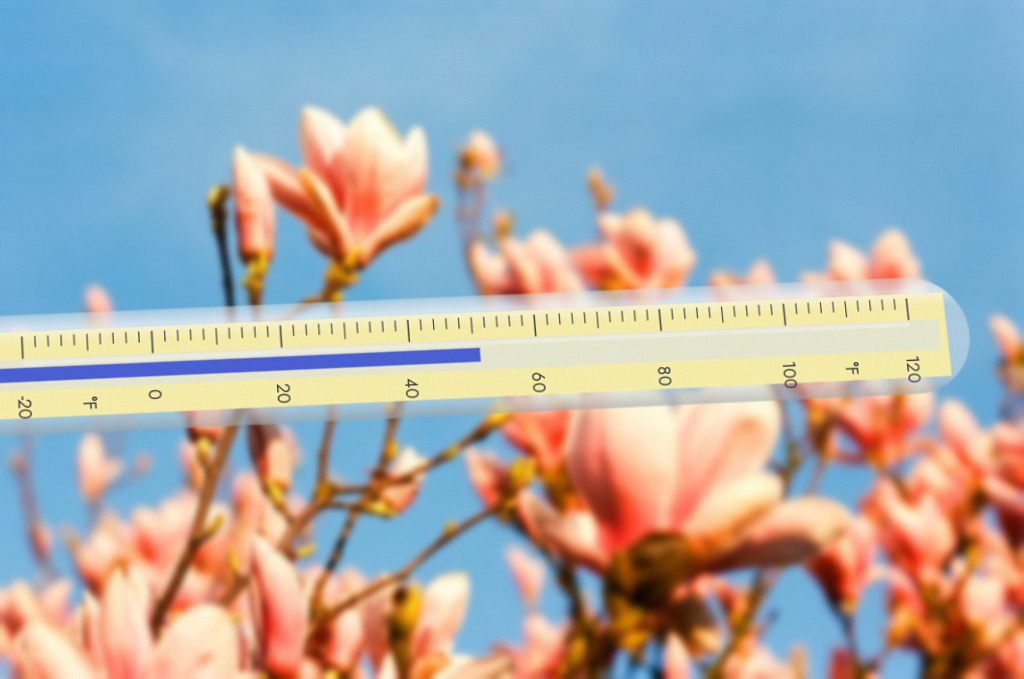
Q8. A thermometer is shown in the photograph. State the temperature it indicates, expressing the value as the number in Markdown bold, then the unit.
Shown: **51** °F
